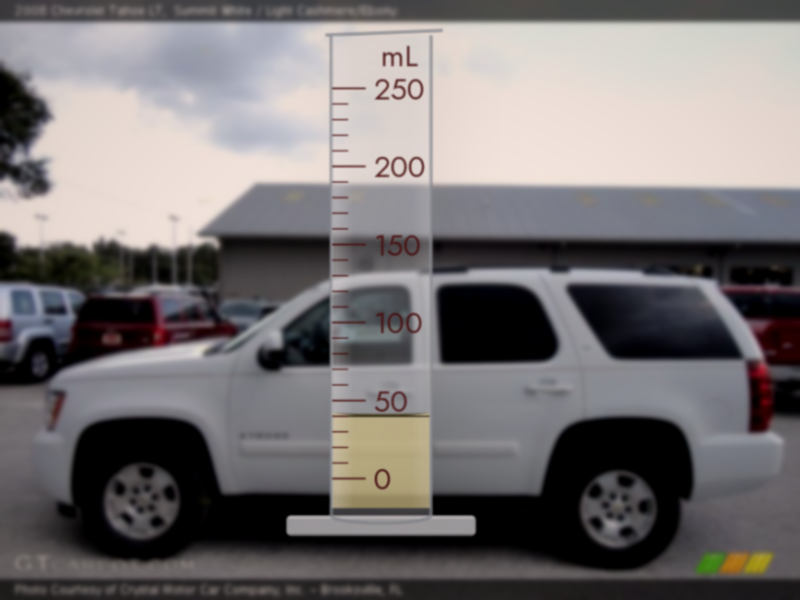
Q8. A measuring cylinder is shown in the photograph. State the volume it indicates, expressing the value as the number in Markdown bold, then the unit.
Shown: **40** mL
